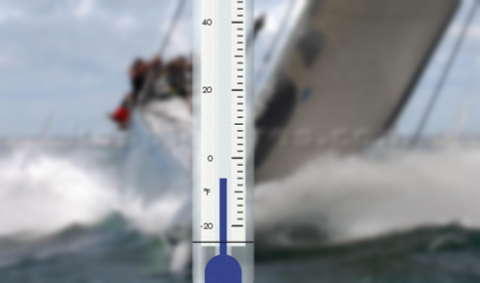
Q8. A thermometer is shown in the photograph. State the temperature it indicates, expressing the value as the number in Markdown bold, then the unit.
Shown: **-6** °F
